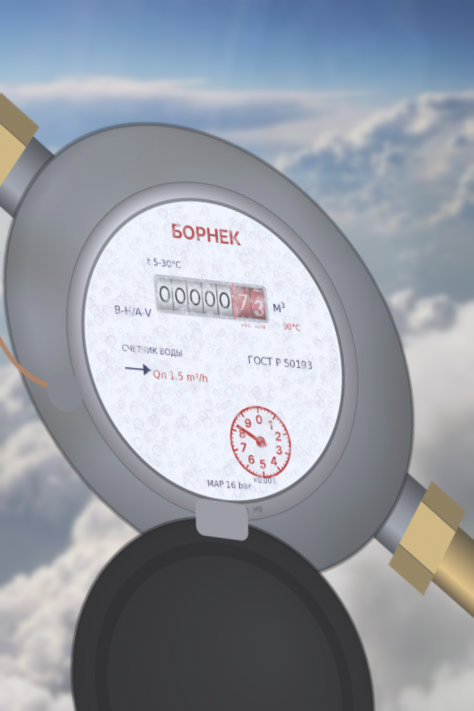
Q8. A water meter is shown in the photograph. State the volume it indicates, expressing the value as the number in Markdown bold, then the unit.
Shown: **0.728** m³
